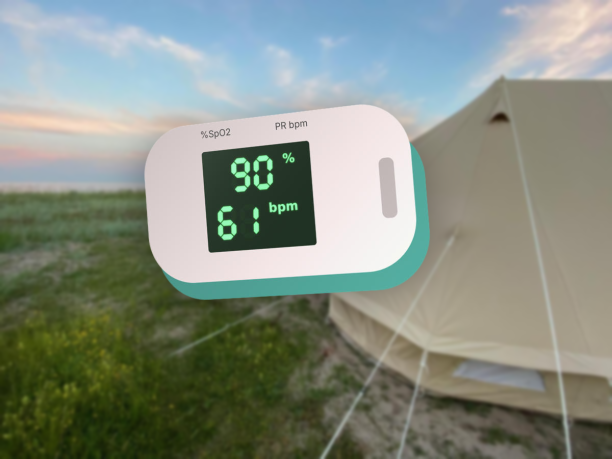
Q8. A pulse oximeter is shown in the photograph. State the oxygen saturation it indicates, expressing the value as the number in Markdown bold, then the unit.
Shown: **90** %
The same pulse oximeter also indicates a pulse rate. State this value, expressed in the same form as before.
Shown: **61** bpm
